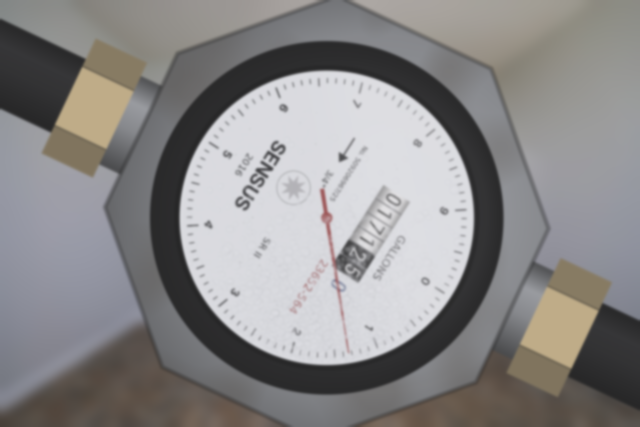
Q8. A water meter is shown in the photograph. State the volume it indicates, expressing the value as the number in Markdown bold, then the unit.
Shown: **171251.3** gal
